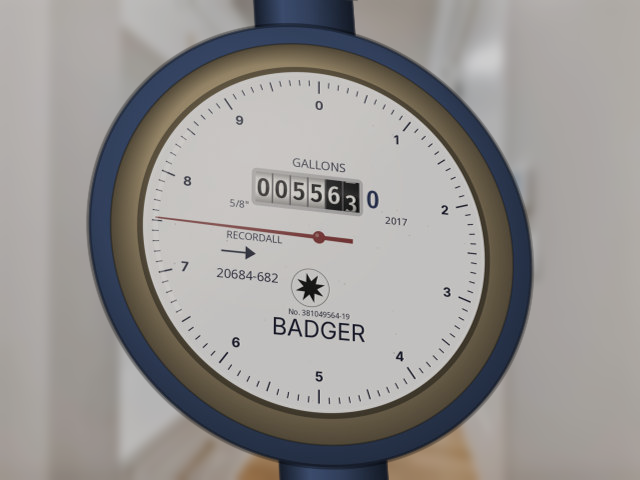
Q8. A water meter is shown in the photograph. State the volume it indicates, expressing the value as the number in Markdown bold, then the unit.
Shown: **55627.5** gal
